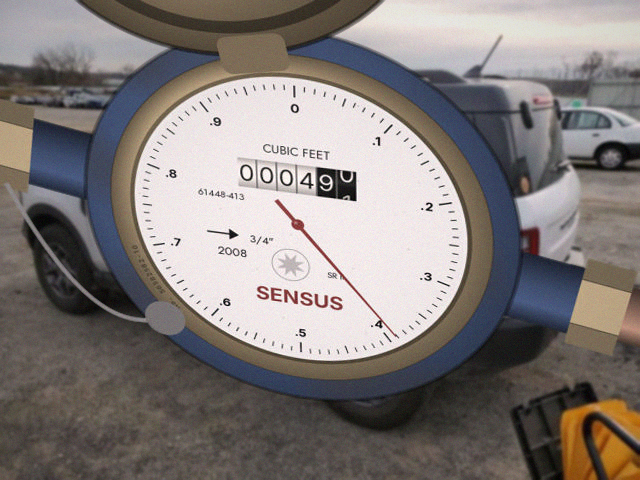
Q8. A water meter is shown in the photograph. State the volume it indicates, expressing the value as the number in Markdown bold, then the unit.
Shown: **490.39** ft³
